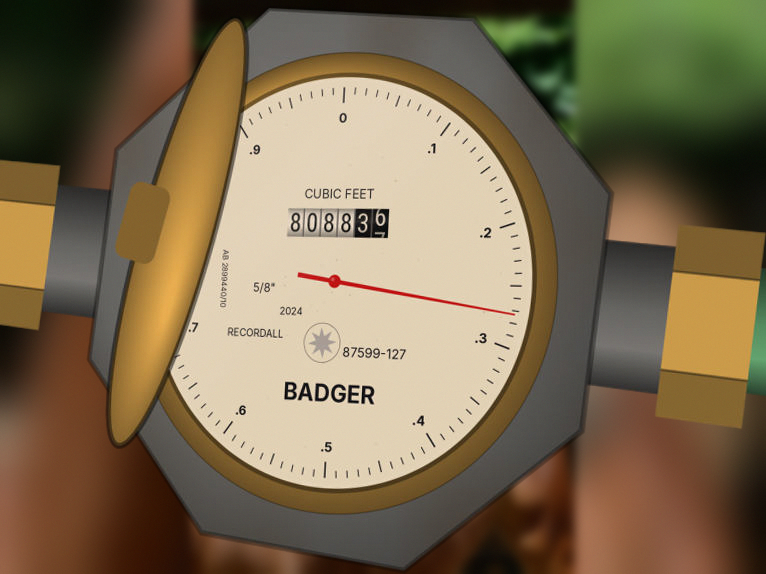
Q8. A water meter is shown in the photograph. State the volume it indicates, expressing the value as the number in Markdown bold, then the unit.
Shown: **808836.27** ft³
